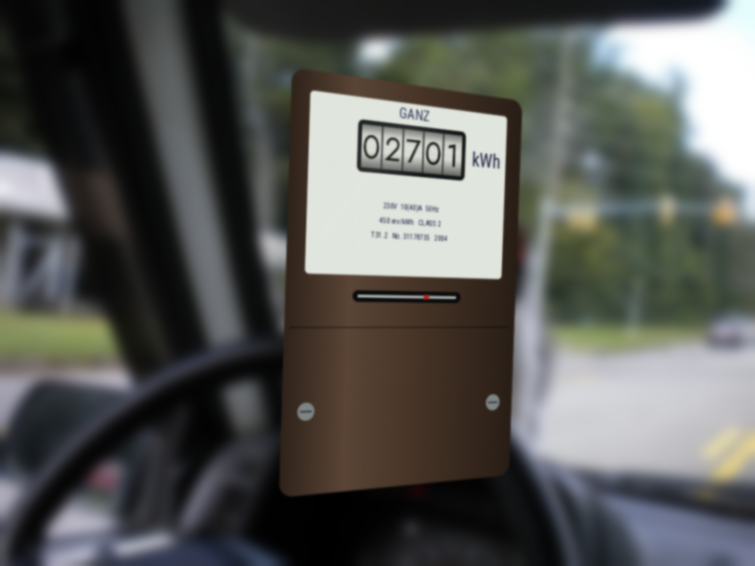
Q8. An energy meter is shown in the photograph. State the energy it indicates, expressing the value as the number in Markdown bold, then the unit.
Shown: **2701** kWh
